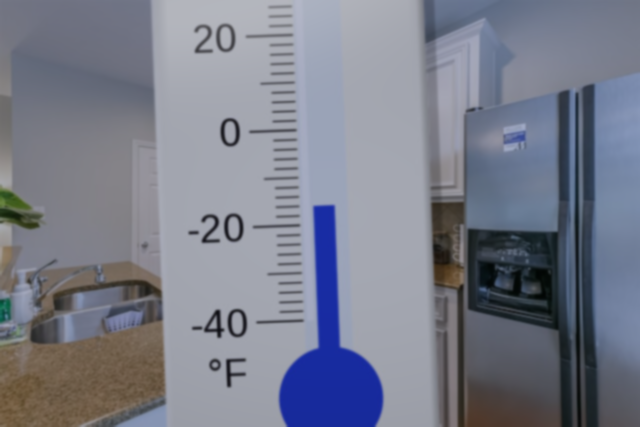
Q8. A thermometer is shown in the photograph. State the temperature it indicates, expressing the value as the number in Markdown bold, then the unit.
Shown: **-16** °F
